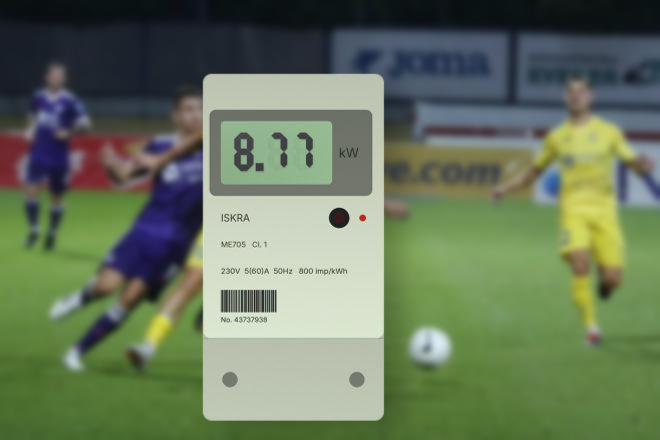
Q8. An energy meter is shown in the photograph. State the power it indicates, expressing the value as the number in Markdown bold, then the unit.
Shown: **8.77** kW
